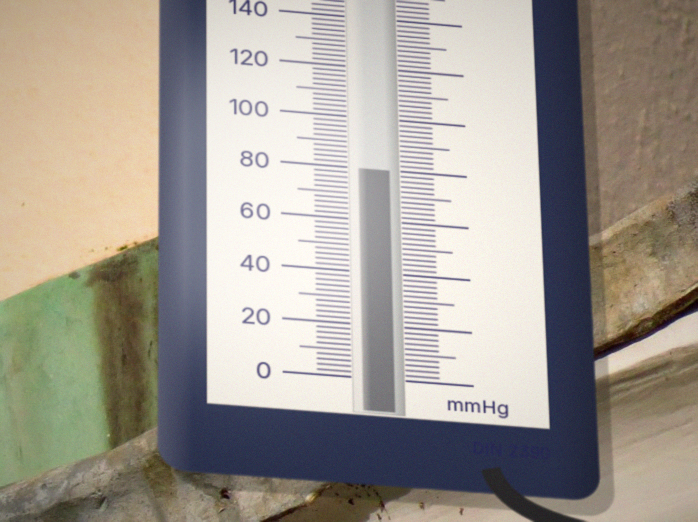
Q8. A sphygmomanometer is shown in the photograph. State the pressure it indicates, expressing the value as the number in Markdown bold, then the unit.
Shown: **80** mmHg
